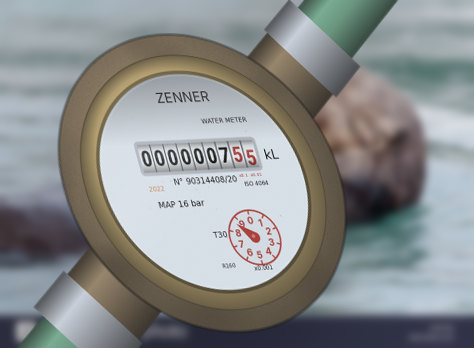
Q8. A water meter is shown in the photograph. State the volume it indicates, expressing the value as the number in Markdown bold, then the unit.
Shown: **7.548** kL
